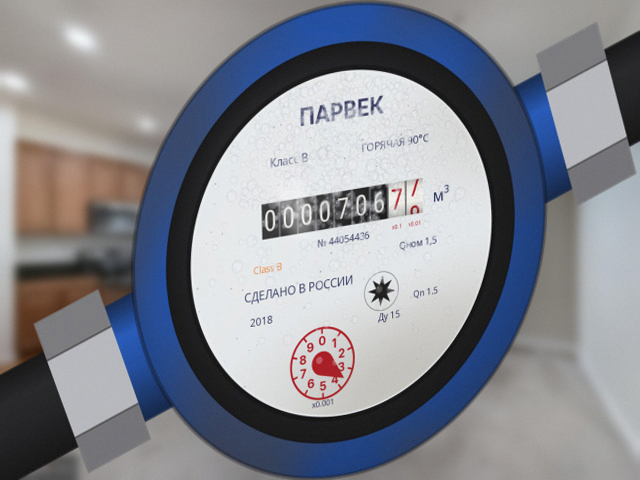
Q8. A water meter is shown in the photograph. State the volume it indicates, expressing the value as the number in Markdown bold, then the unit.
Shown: **706.773** m³
